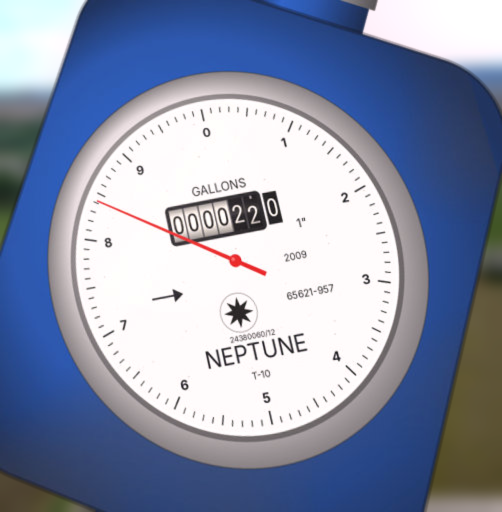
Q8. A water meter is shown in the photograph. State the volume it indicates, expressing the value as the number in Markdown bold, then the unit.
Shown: **218.4** gal
